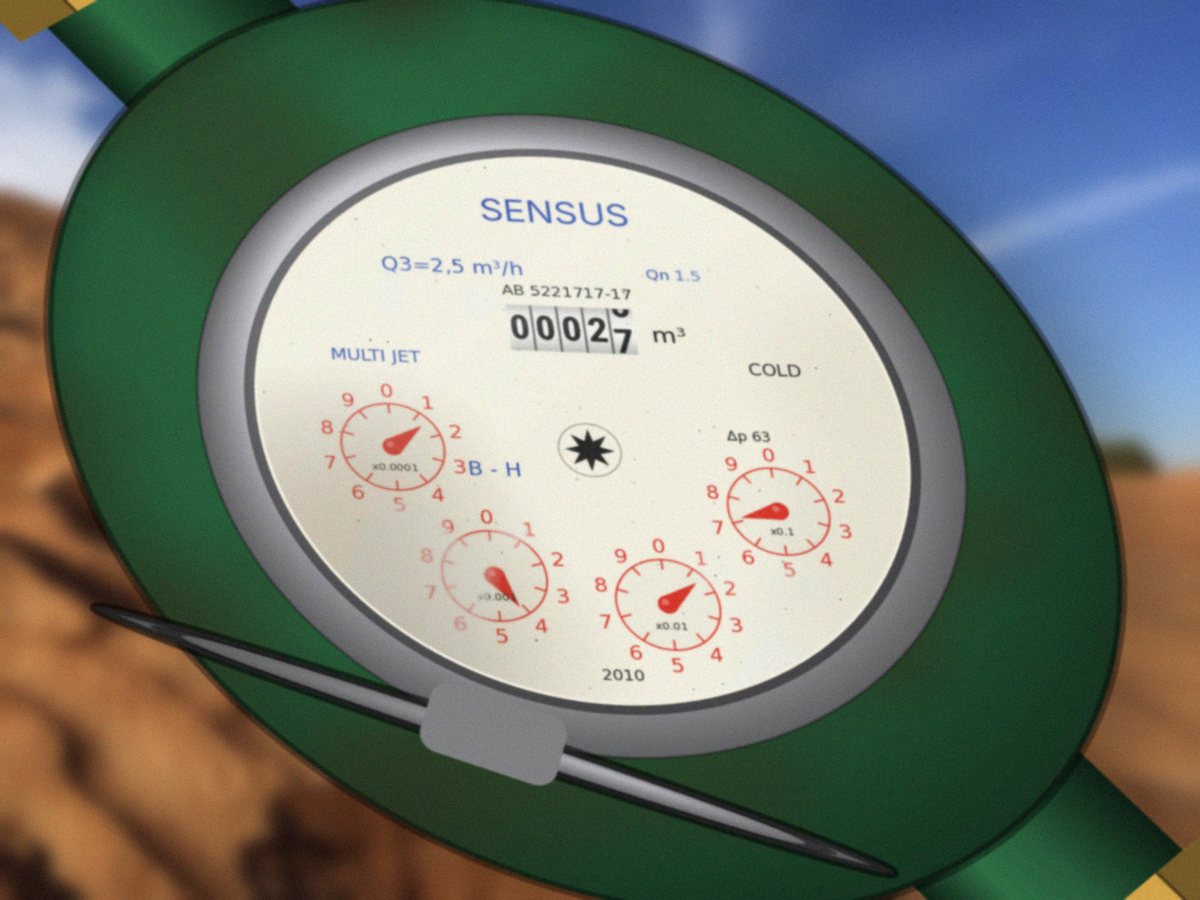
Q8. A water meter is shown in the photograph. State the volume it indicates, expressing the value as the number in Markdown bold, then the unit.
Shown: **26.7141** m³
